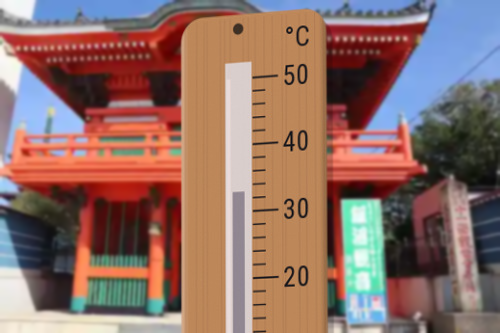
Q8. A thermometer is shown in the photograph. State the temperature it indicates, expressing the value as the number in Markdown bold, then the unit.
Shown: **33** °C
